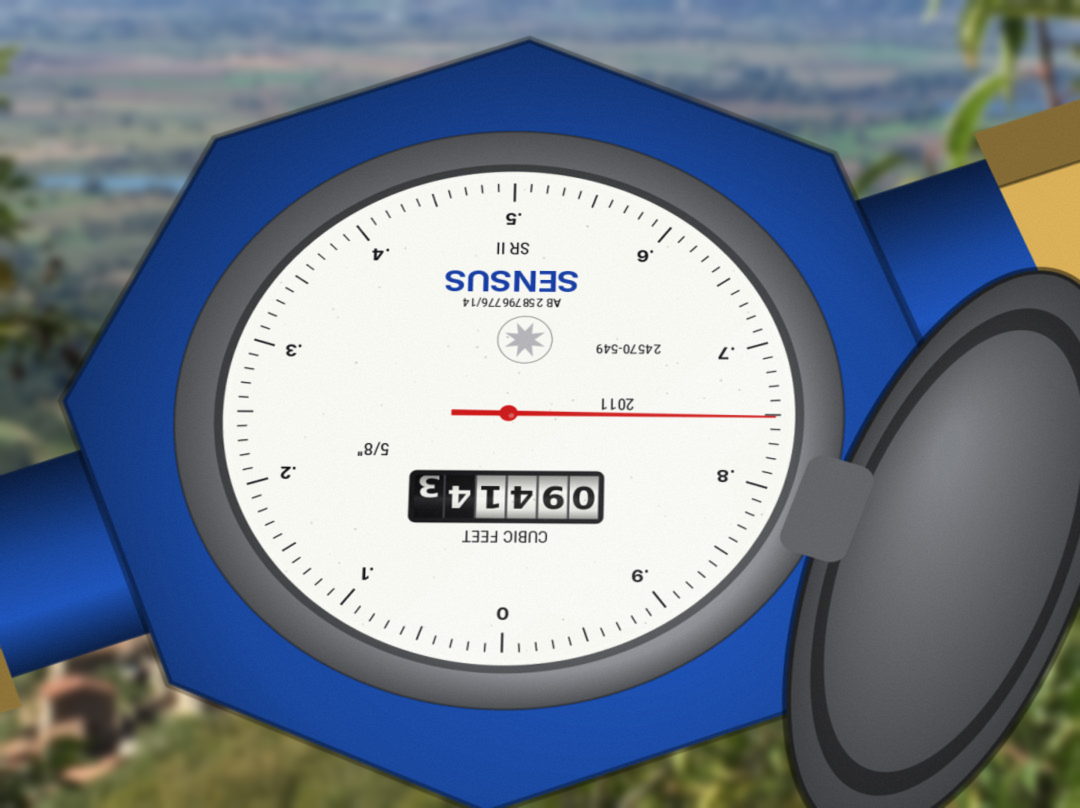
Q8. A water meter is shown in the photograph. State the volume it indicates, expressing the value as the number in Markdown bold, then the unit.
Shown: **94142.75** ft³
